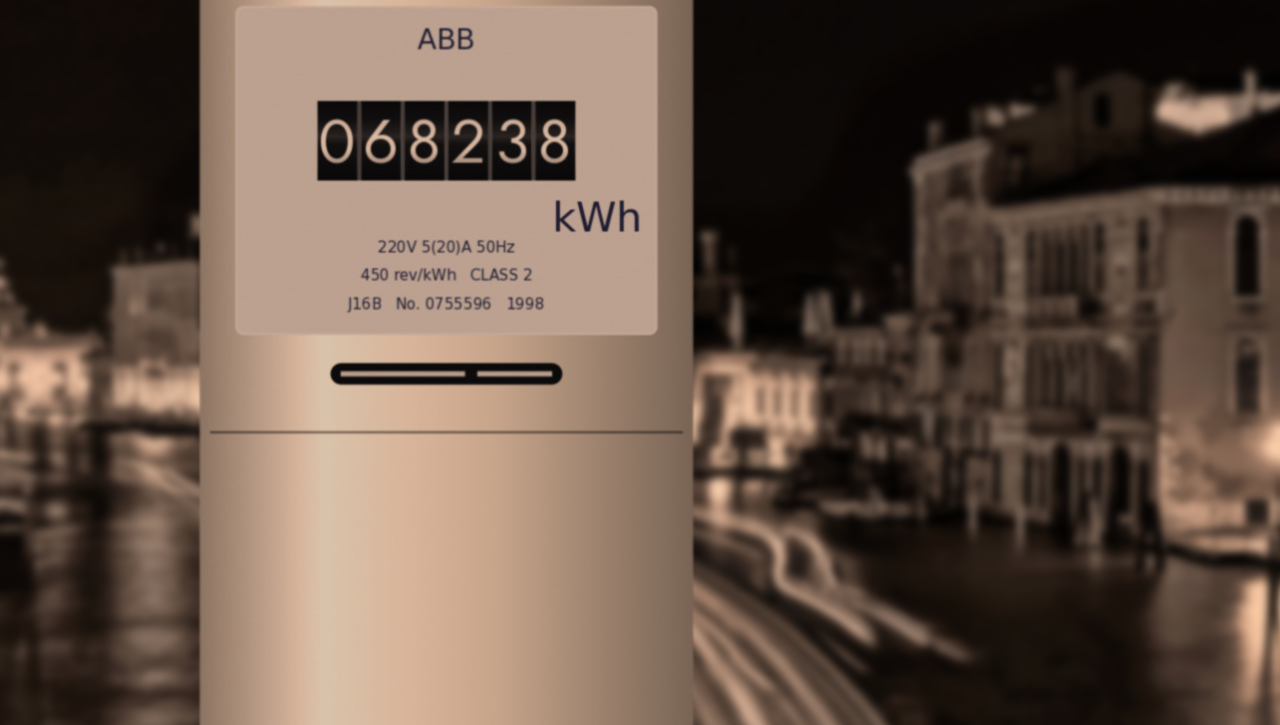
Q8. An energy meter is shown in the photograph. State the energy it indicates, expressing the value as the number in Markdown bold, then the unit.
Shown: **68238** kWh
